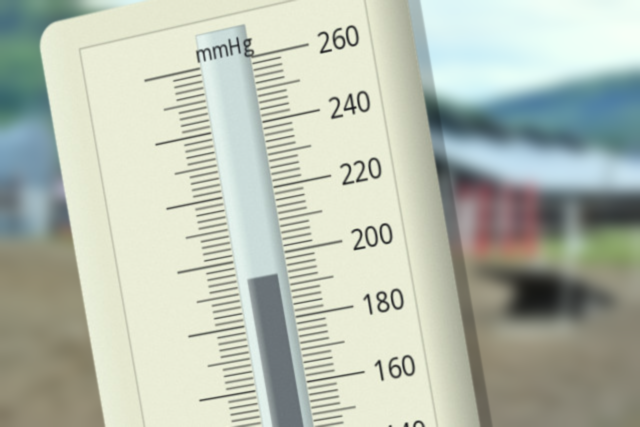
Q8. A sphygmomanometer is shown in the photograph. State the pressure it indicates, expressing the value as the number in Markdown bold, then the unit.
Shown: **194** mmHg
